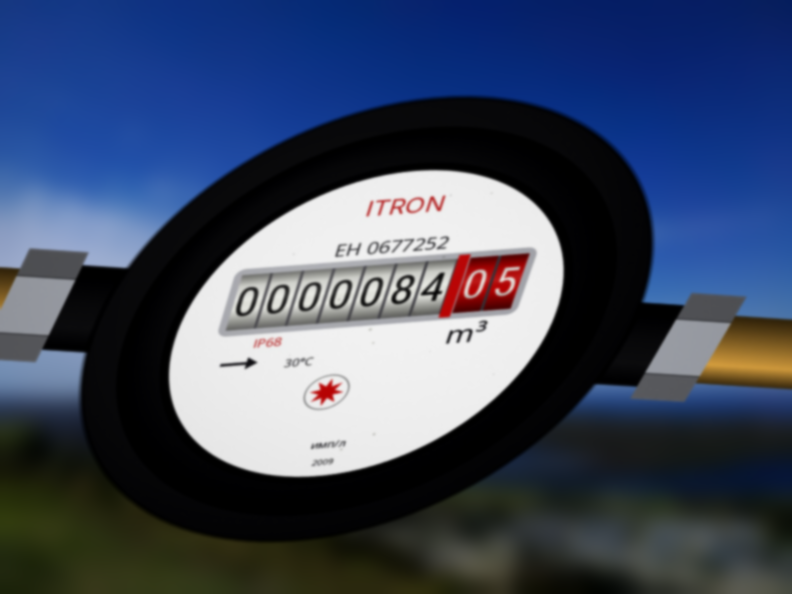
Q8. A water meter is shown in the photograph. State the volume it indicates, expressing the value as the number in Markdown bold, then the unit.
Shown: **84.05** m³
